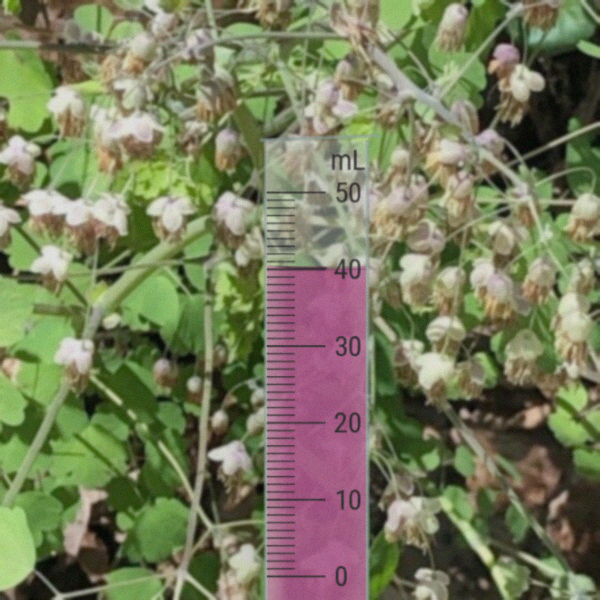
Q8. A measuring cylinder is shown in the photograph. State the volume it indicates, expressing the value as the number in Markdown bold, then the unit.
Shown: **40** mL
